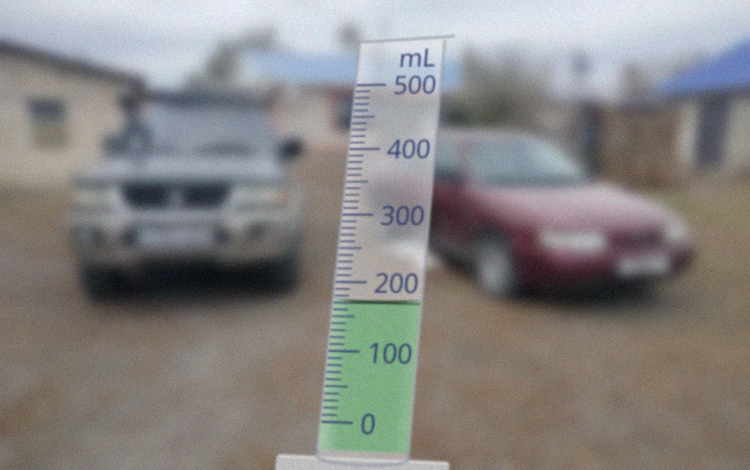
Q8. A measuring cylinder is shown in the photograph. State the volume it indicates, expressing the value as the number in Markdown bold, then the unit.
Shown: **170** mL
